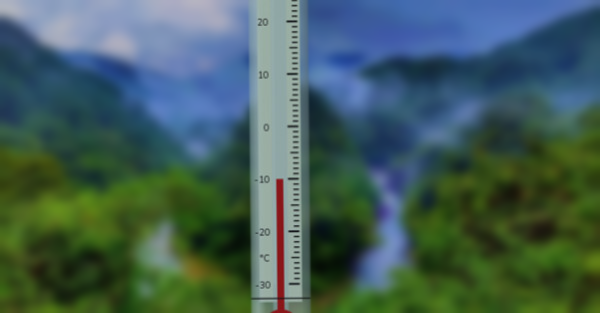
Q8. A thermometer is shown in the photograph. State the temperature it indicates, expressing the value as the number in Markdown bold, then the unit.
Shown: **-10** °C
